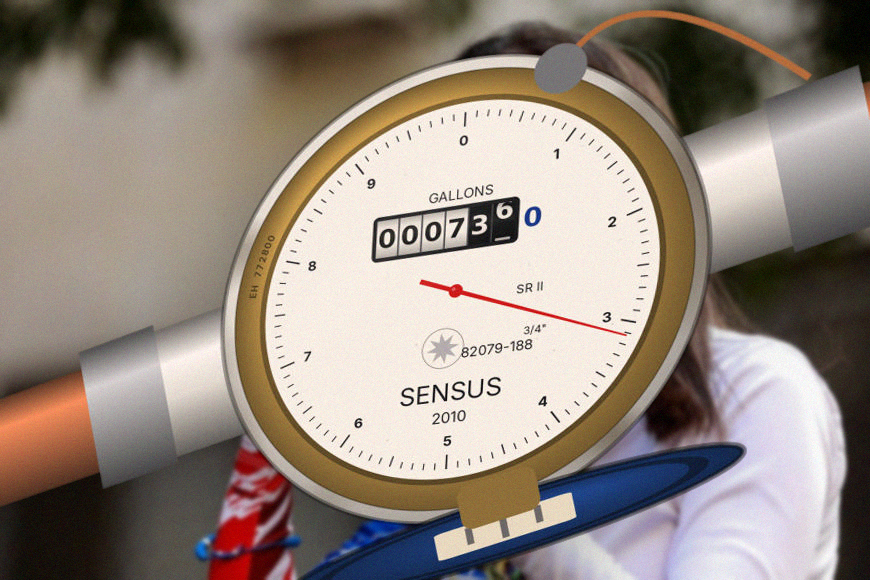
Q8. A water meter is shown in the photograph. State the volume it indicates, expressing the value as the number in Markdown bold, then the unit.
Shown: **7363.1** gal
